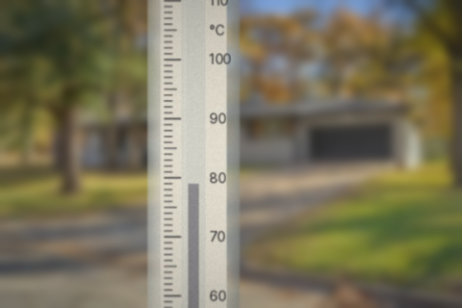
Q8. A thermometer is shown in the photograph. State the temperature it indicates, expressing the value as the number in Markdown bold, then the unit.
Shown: **79** °C
